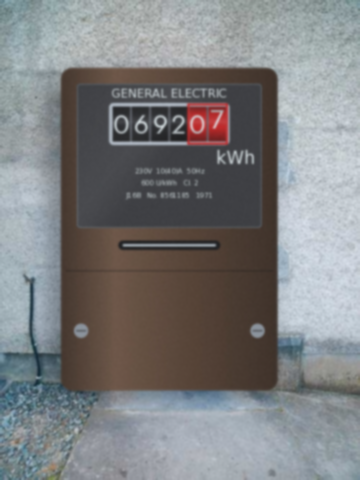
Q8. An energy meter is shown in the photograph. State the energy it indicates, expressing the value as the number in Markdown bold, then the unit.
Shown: **692.07** kWh
